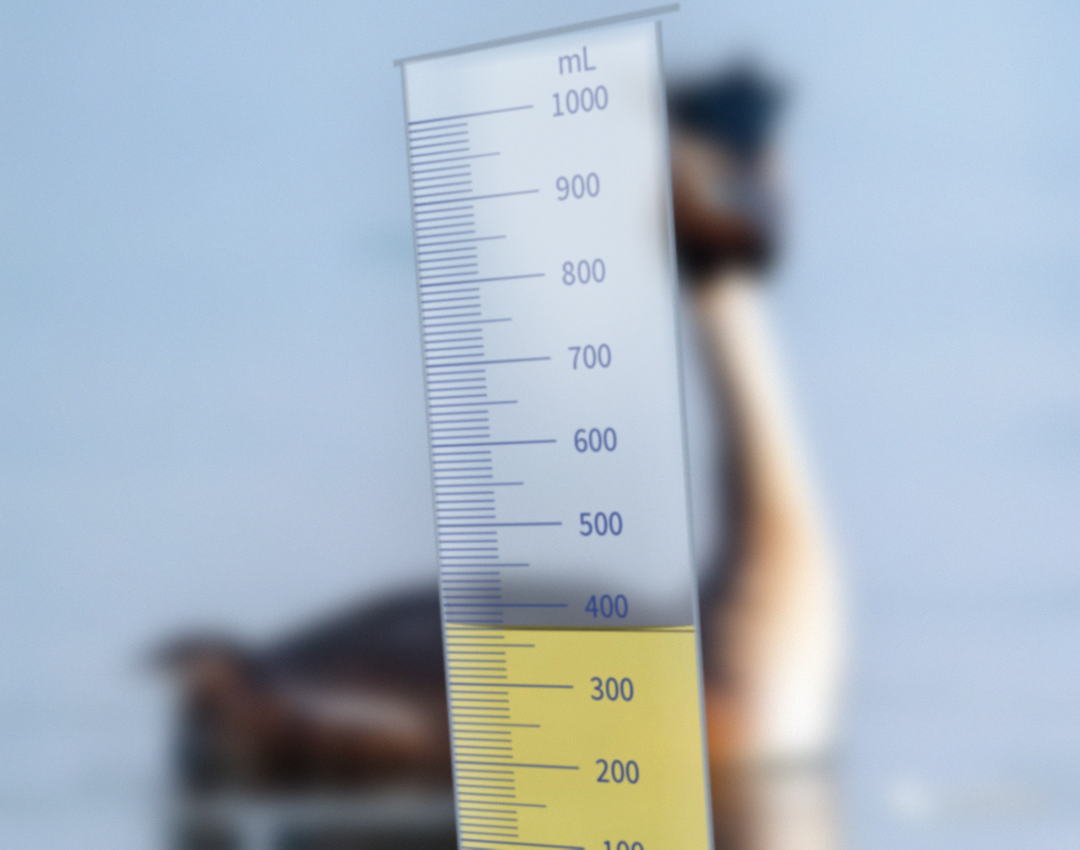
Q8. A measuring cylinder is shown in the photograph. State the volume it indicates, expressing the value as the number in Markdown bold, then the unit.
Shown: **370** mL
